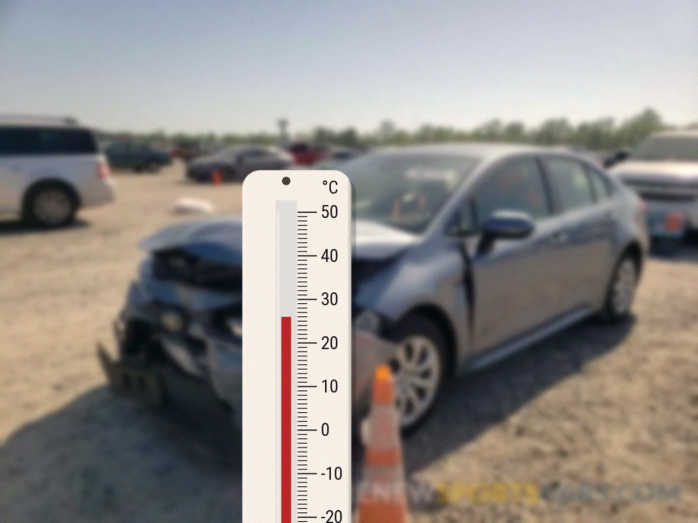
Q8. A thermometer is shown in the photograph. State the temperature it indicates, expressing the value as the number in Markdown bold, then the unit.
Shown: **26** °C
